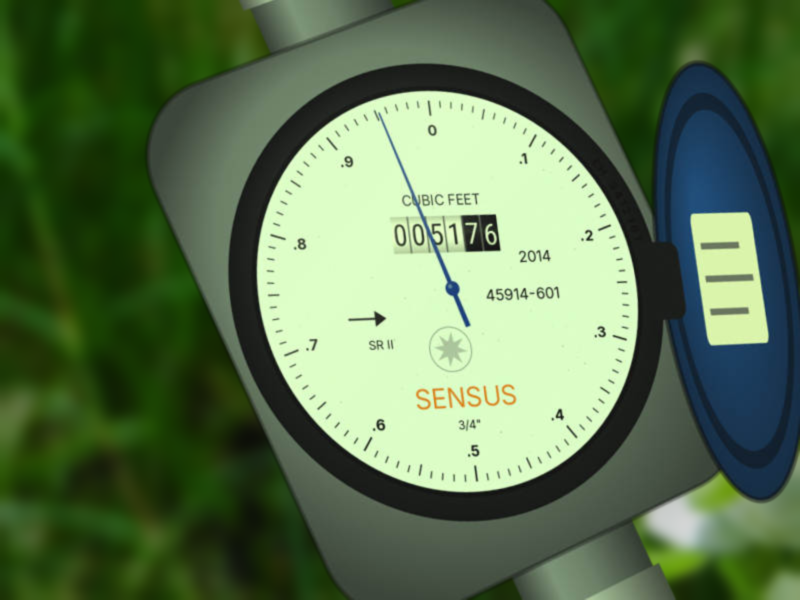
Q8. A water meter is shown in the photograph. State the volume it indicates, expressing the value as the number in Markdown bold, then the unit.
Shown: **5175.95** ft³
